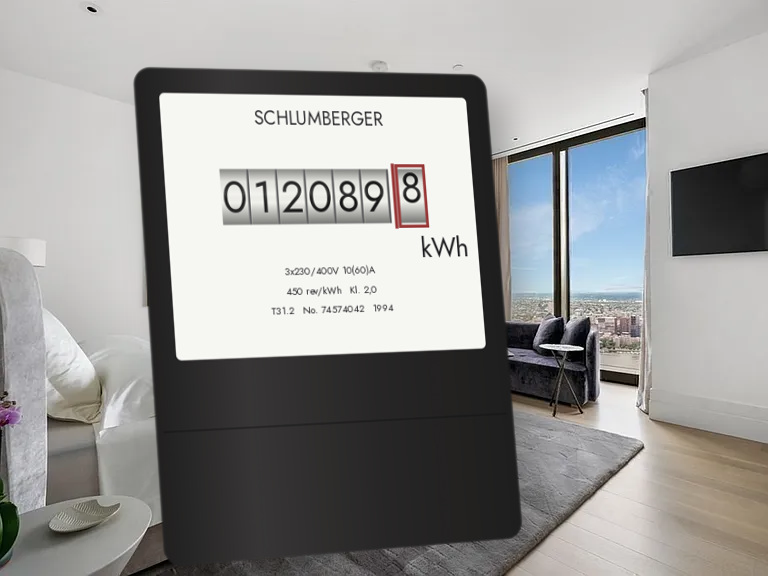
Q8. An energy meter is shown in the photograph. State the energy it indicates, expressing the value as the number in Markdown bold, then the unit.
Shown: **12089.8** kWh
